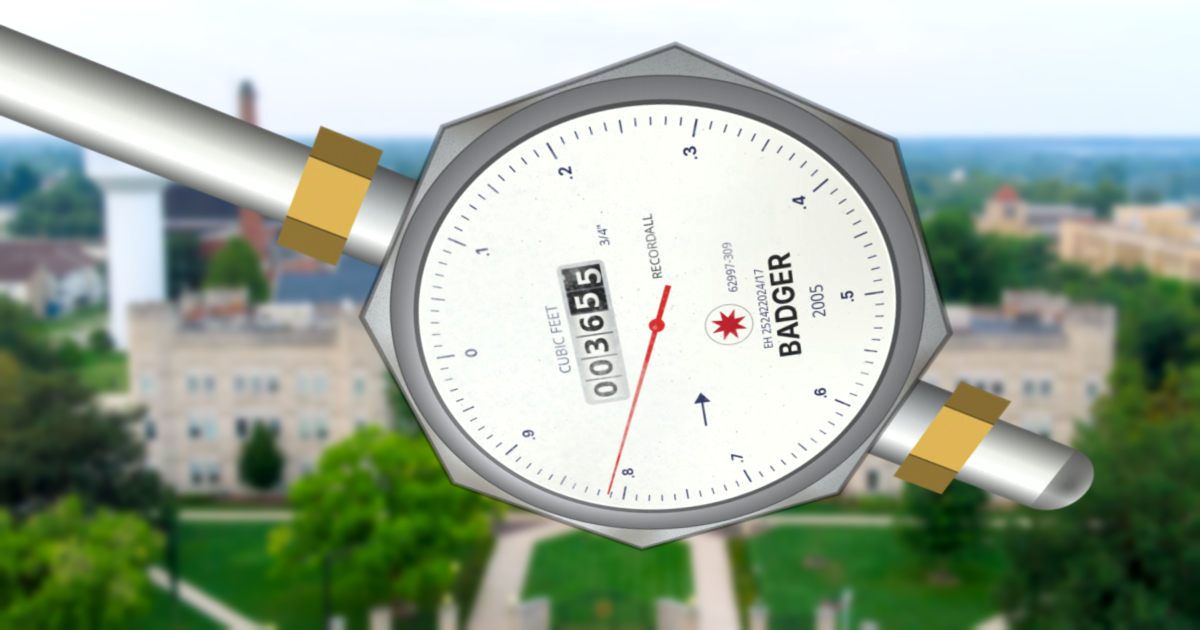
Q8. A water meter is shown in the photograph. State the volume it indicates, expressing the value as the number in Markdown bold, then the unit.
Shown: **3654.81** ft³
